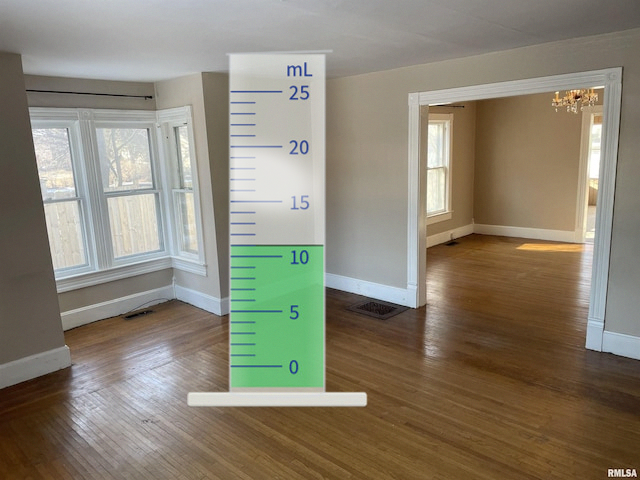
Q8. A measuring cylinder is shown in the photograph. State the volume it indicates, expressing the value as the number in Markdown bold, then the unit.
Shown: **11** mL
